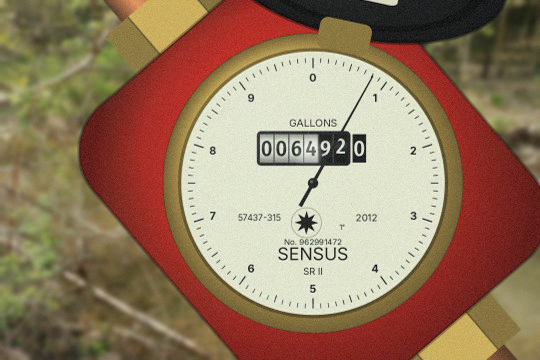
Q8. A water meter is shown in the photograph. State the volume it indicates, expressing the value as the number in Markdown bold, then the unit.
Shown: **64920.8** gal
